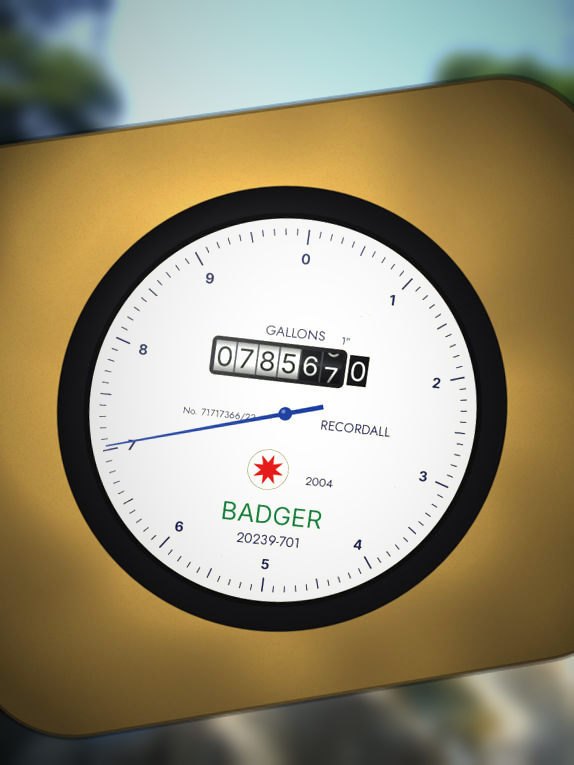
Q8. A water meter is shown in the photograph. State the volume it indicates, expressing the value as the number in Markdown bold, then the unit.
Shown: **785667.0** gal
